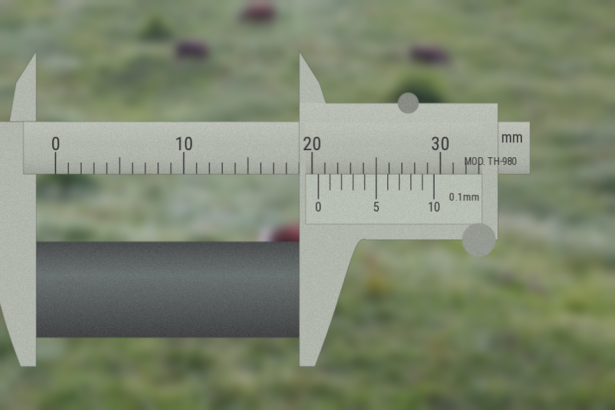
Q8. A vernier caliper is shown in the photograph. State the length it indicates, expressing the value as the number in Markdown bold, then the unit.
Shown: **20.5** mm
